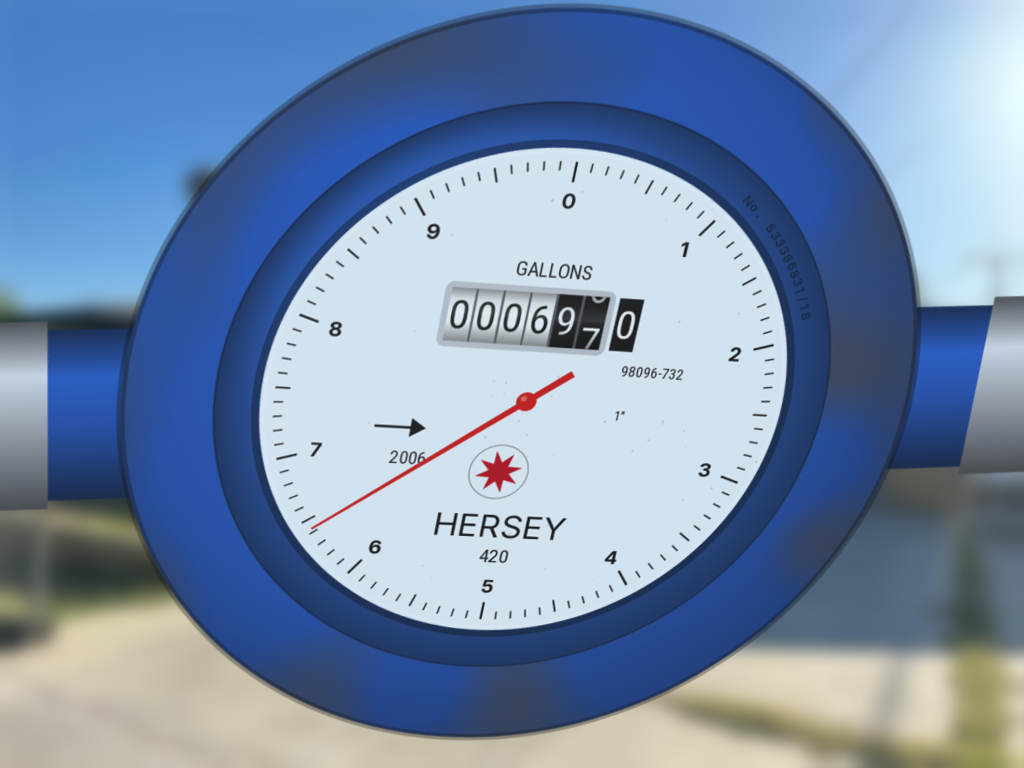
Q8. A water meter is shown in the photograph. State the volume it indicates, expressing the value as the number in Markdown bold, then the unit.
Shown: **6966.4** gal
